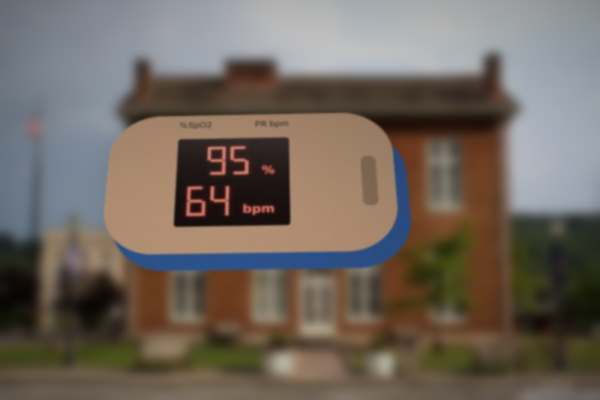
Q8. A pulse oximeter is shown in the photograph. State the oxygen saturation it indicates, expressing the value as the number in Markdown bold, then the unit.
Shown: **95** %
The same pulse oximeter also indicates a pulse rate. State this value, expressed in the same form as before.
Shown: **64** bpm
